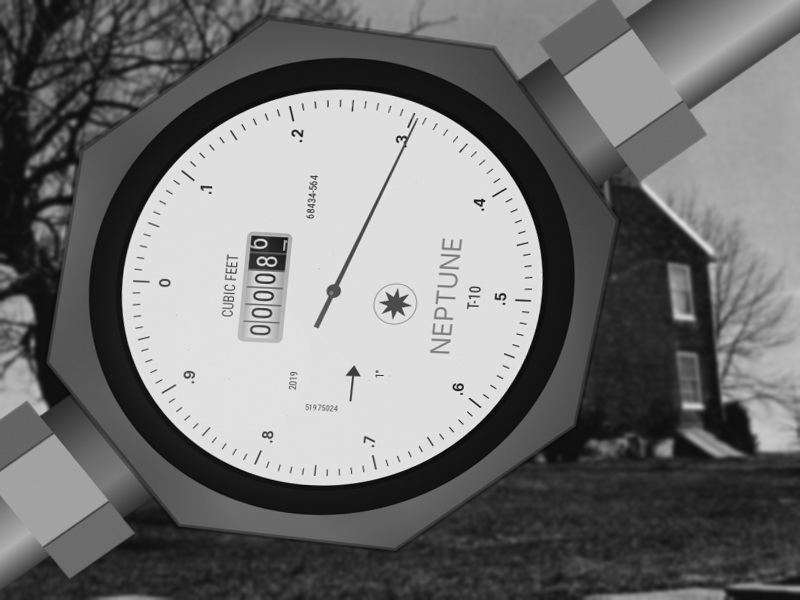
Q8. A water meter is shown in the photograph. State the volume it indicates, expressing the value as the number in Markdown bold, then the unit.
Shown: **86.30** ft³
